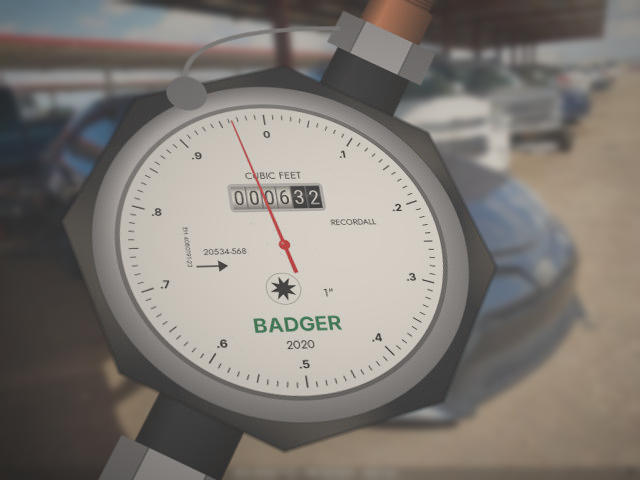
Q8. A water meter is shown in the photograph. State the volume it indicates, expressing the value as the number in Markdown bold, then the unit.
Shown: **631.96** ft³
